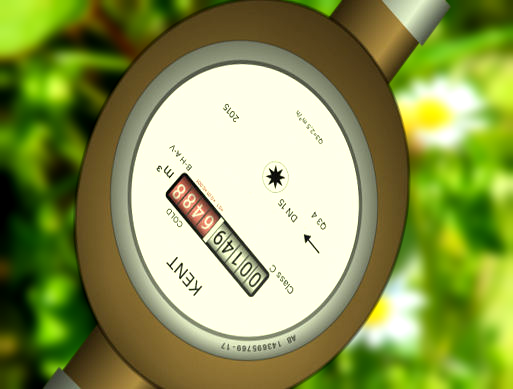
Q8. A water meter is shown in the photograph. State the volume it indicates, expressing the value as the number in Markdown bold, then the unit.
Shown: **149.6488** m³
